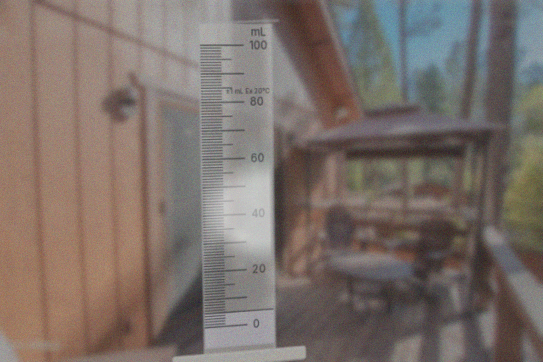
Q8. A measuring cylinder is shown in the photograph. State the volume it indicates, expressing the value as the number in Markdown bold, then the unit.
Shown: **5** mL
